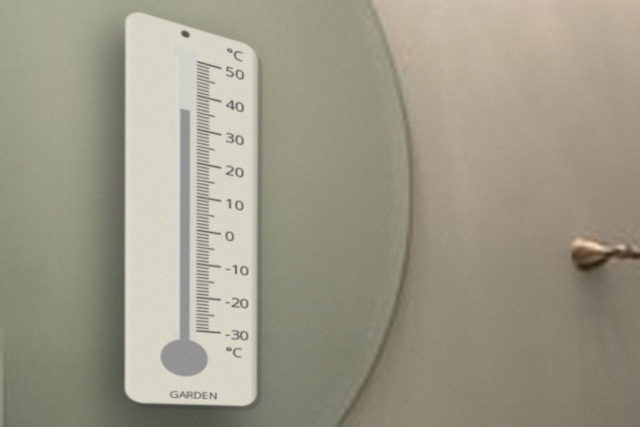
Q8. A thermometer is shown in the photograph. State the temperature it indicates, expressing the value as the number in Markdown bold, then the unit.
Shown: **35** °C
